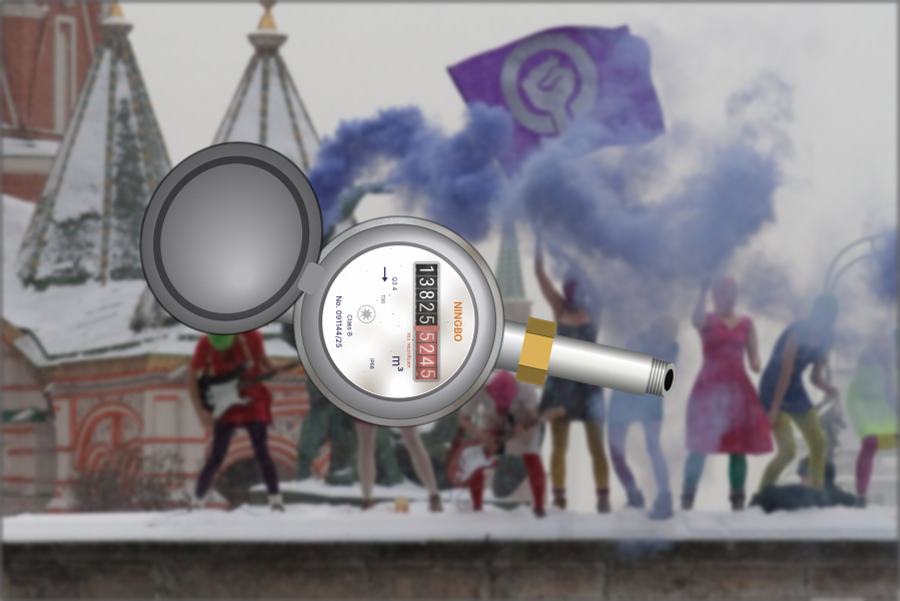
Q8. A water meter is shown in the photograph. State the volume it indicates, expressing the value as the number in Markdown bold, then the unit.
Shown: **13825.5245** m³
